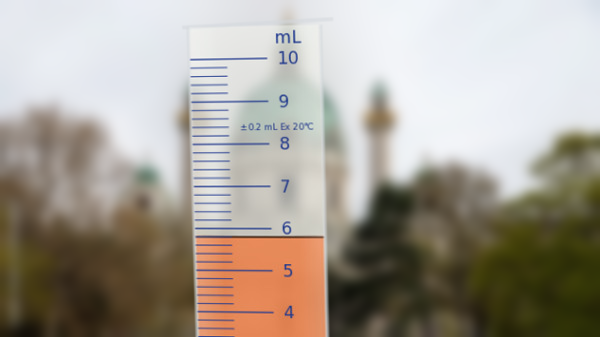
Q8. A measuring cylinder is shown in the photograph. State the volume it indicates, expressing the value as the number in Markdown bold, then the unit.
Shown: **5.8** mL
